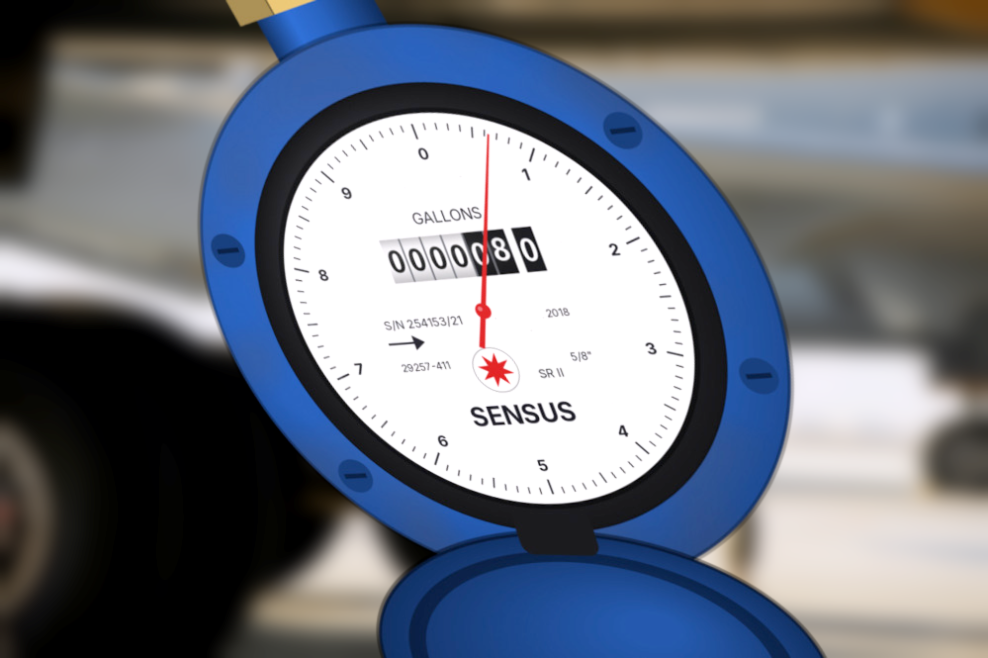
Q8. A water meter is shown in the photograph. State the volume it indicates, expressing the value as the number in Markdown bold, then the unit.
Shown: **80.6** gal
